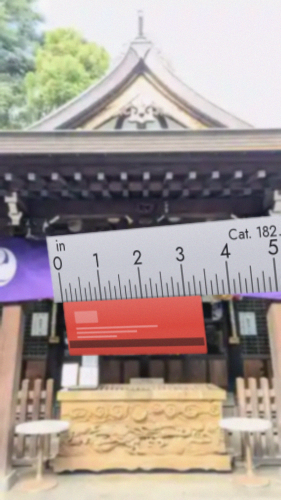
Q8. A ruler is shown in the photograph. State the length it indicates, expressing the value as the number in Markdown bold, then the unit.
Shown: **3.375** in
